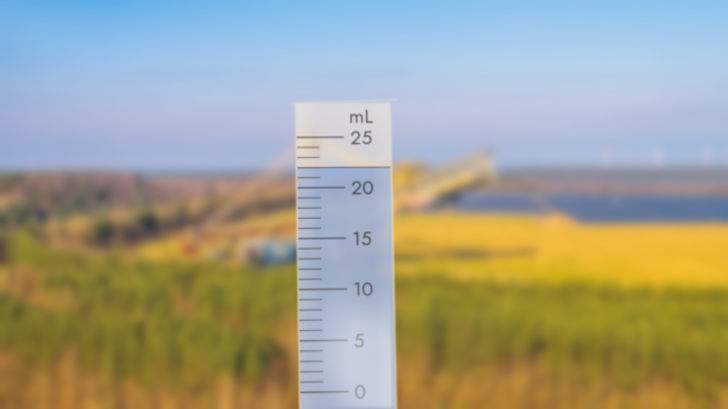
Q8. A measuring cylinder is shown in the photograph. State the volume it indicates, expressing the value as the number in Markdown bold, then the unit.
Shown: **22** mL
